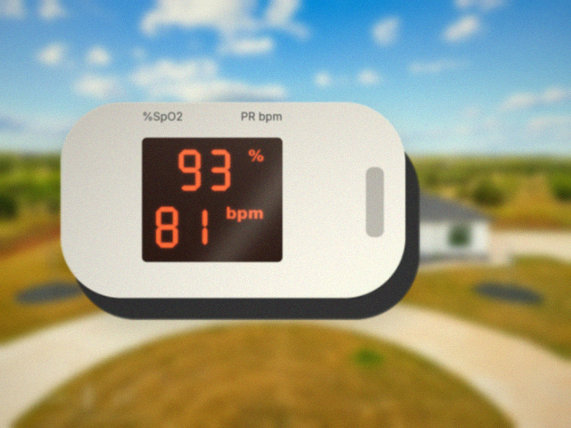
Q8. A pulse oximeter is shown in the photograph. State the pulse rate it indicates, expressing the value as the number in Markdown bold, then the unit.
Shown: **81** bpm
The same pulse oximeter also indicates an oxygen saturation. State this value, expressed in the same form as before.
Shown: **93** %
